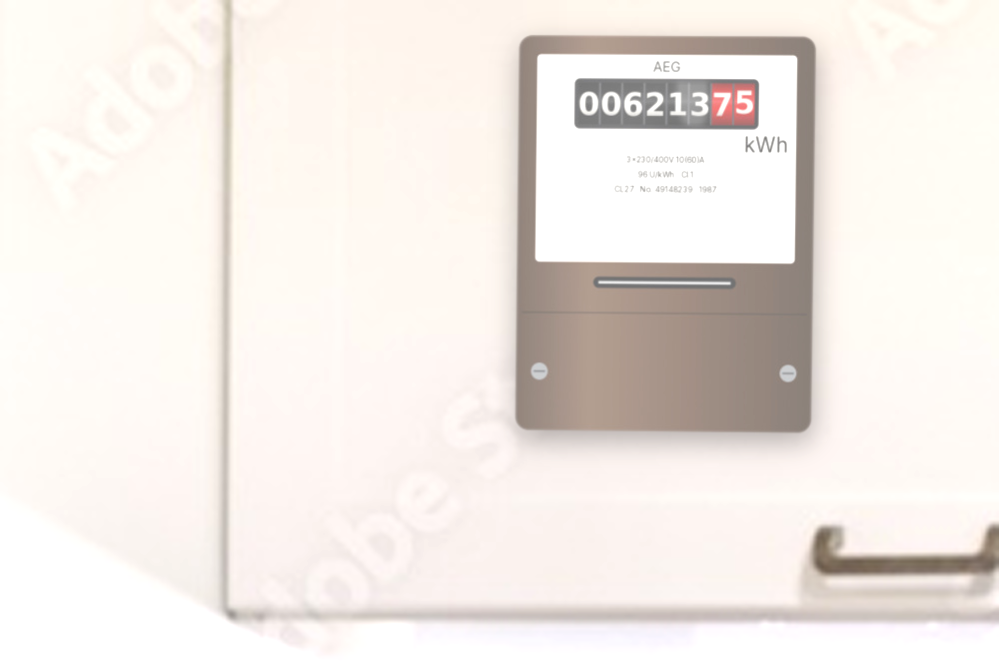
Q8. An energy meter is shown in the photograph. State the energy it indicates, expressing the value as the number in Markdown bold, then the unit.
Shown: **6213.75** kWh
